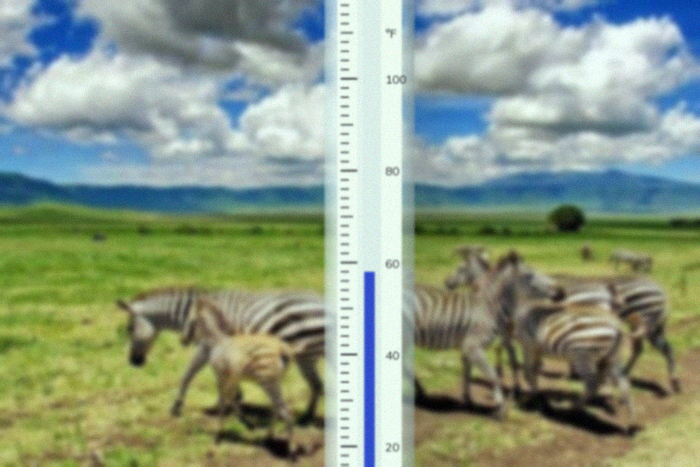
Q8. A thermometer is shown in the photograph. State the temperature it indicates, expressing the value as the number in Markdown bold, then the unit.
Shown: **58** °F
